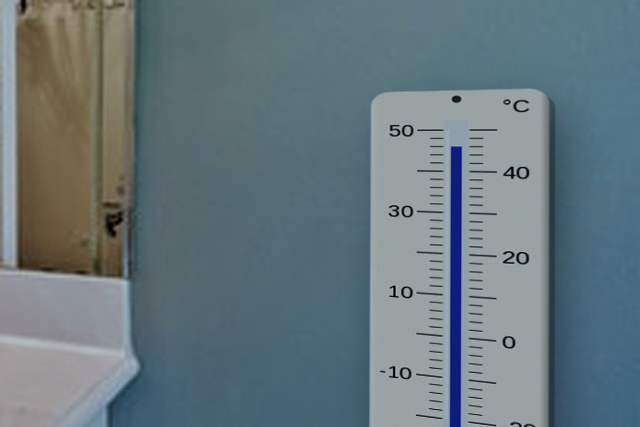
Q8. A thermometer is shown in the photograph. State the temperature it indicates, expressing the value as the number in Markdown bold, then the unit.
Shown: **46** °C
